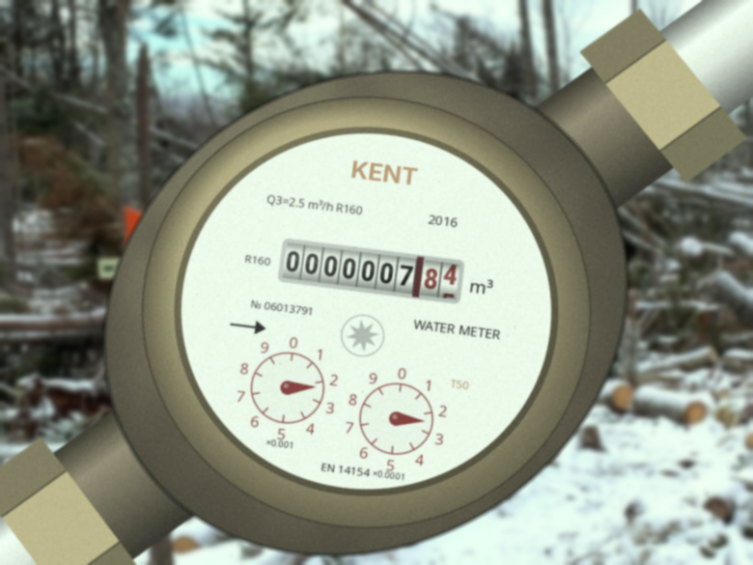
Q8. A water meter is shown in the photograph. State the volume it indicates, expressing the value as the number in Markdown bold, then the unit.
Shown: **7.8422** m³
